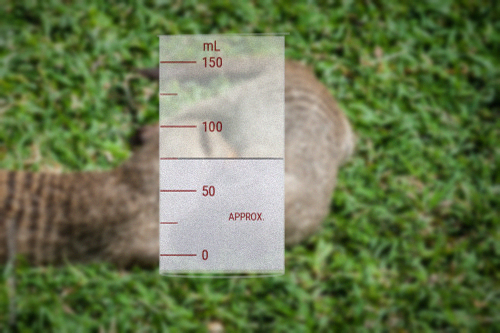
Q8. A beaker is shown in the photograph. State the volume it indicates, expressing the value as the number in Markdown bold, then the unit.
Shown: **75** mL
